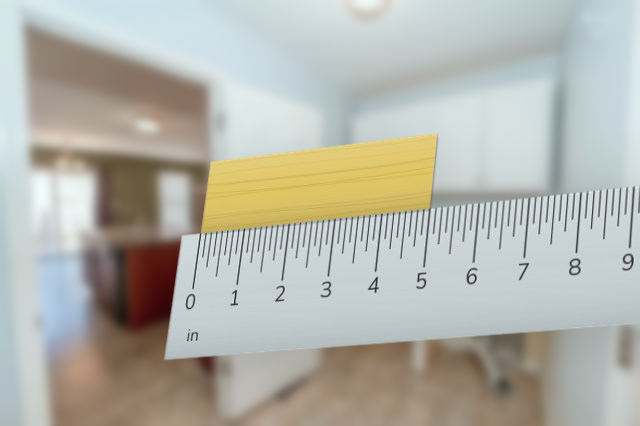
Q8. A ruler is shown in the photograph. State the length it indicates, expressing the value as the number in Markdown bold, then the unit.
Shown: **5** in
